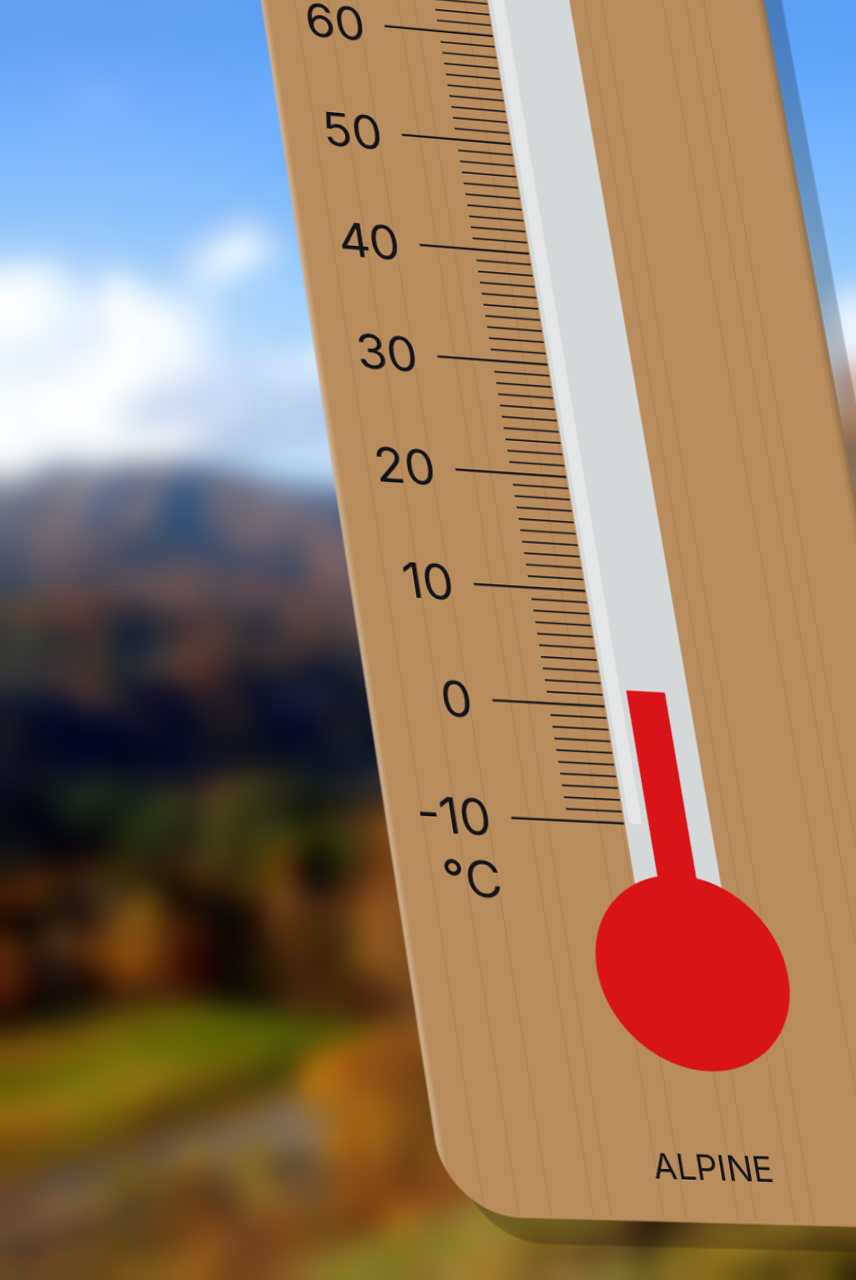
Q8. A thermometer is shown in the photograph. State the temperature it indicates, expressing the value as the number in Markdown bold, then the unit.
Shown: **1.5** °C
